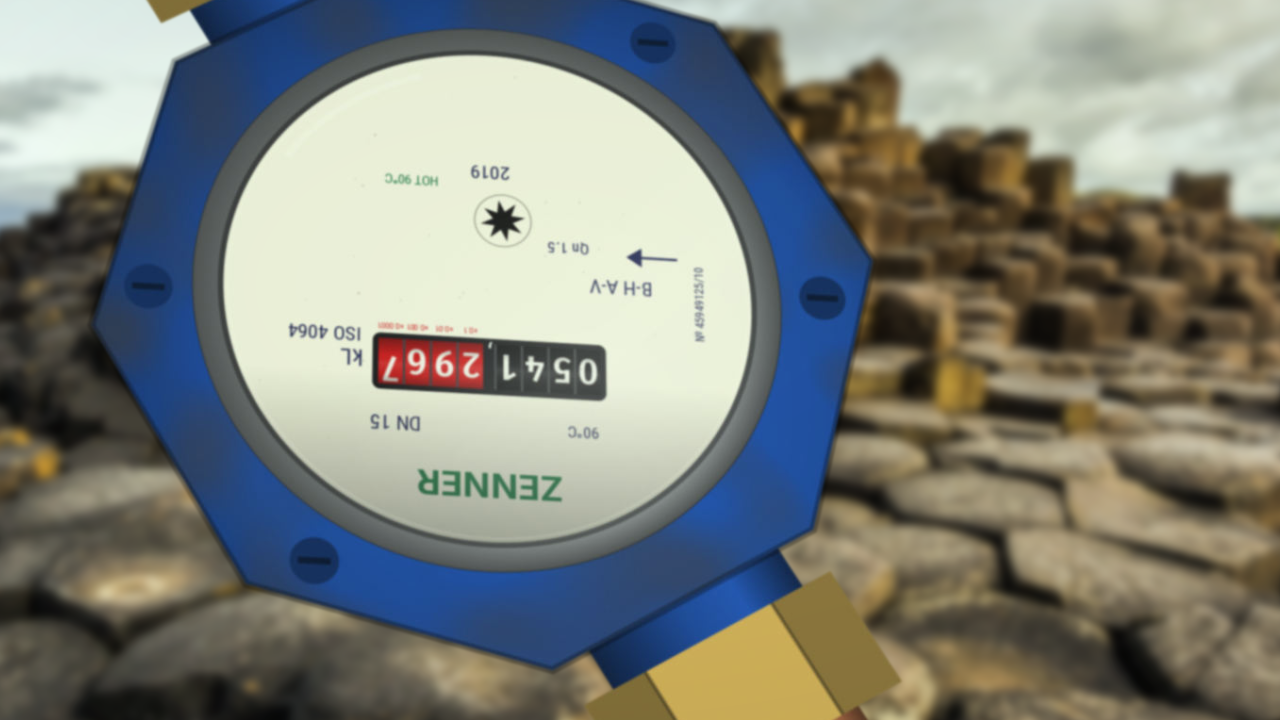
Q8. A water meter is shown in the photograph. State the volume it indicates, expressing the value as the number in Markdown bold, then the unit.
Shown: **541.2967** kL
